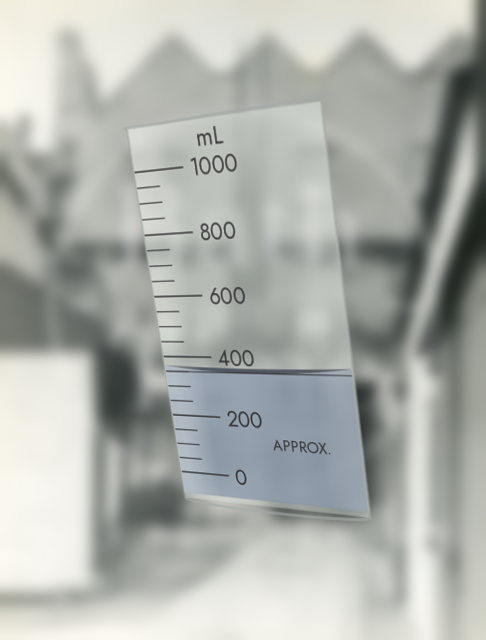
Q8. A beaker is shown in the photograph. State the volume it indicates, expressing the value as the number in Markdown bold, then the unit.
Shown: **350** mL
